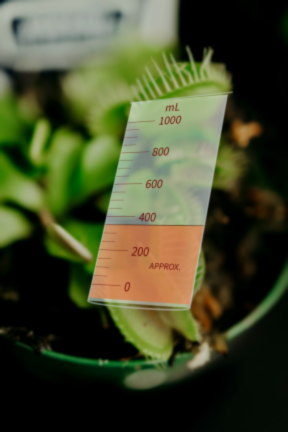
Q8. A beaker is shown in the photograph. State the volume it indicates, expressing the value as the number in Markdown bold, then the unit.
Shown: **350** mL
